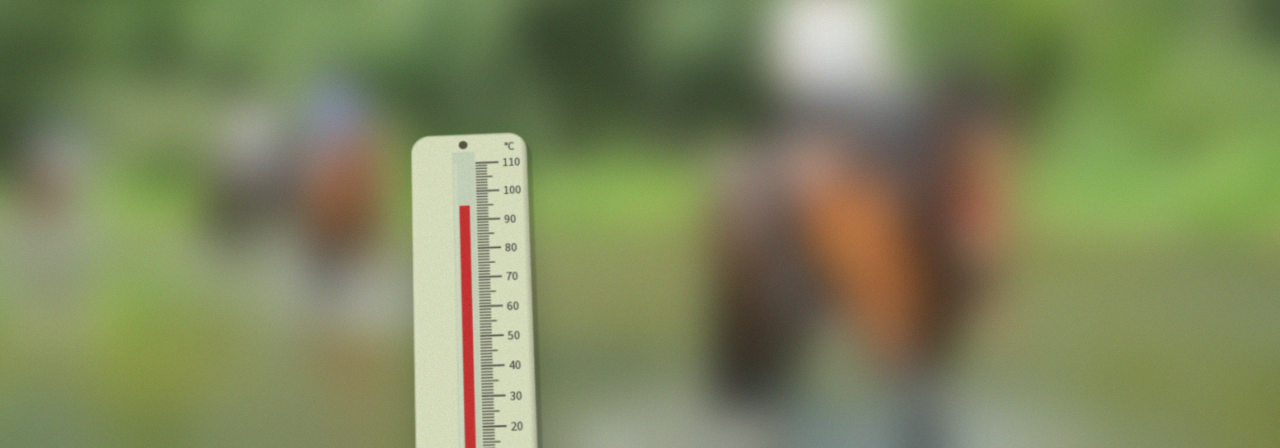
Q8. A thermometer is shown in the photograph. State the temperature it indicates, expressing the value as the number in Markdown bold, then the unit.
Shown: **95** °C
